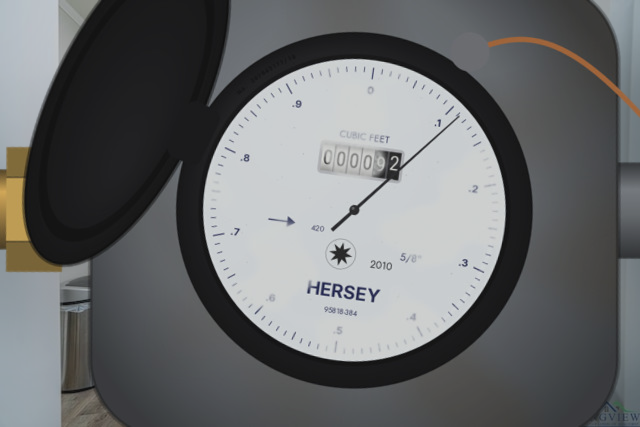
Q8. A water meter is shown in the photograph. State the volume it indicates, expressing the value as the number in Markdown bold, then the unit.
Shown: **92.11** ft³
